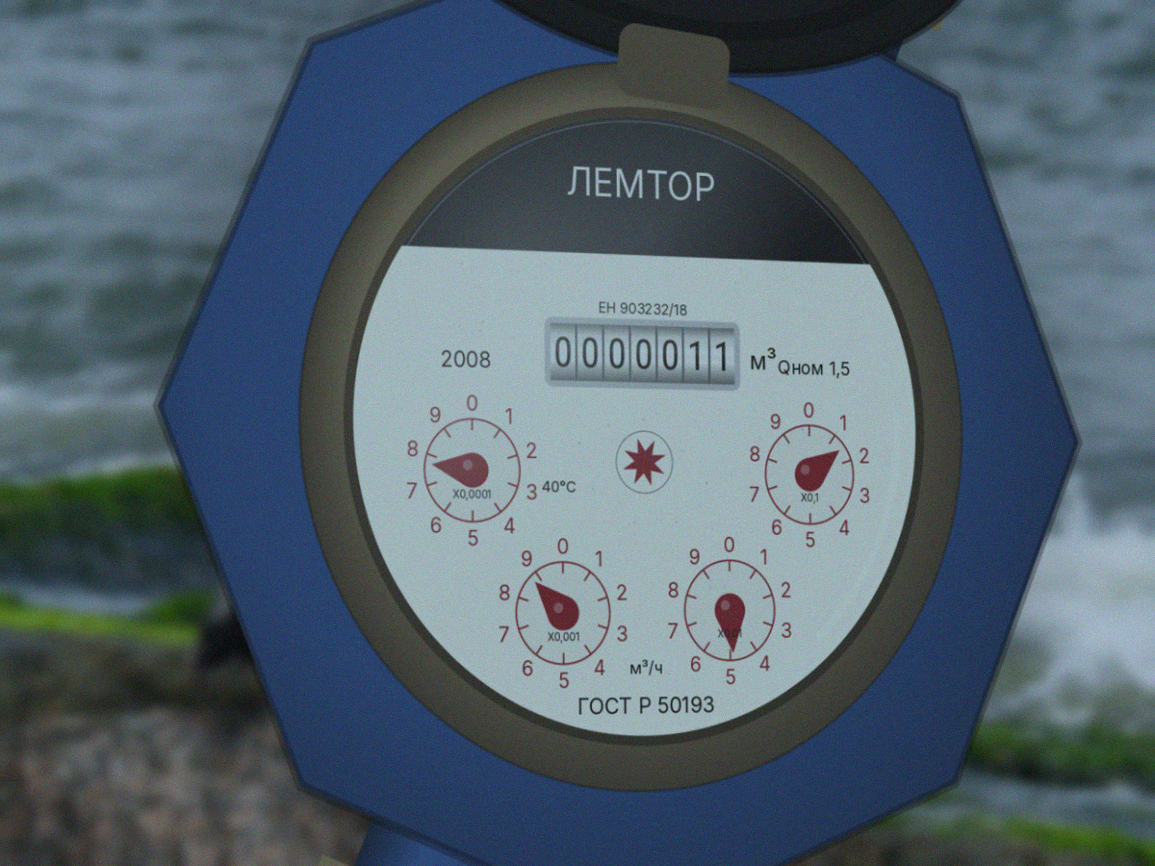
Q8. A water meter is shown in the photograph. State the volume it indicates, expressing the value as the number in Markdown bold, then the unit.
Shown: **11.1487** m³
